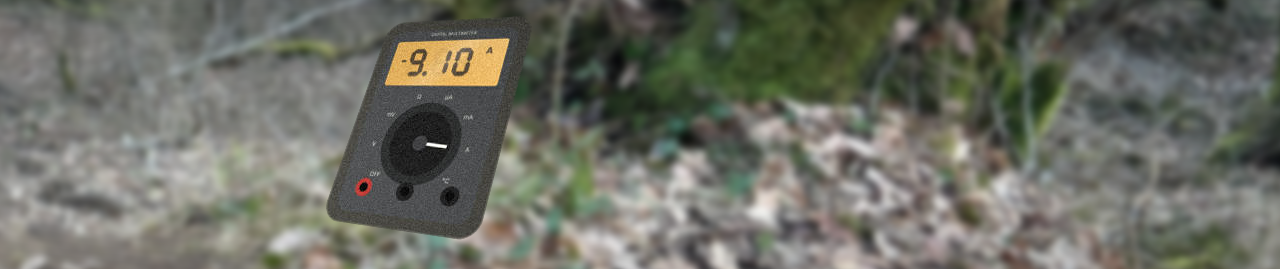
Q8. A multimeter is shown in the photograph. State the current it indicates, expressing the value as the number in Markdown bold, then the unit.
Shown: **-9.10** A
